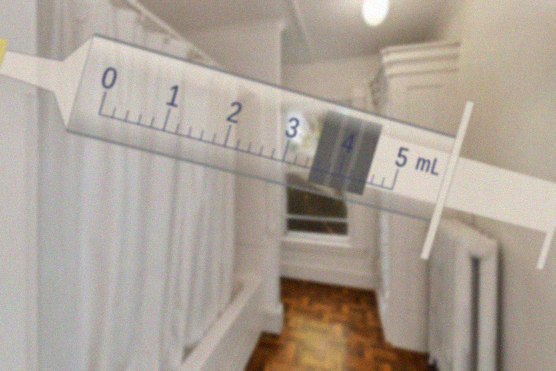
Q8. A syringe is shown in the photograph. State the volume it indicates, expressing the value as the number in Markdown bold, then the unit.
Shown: **3.5** mL
